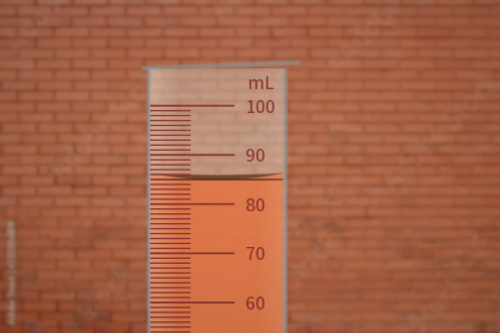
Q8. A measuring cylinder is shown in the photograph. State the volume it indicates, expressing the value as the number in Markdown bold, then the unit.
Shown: **85** mL
